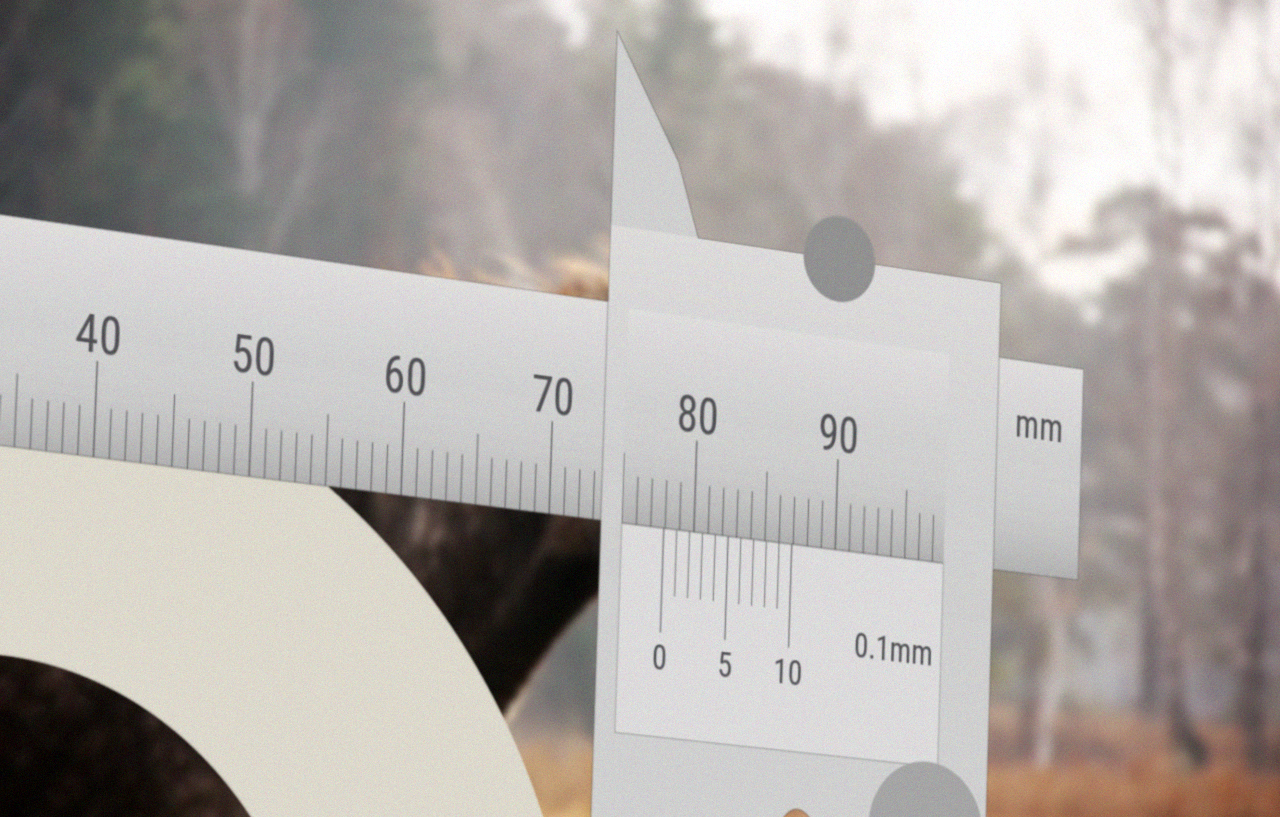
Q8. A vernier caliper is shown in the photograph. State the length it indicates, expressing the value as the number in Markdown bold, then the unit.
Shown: **77.9** mm
